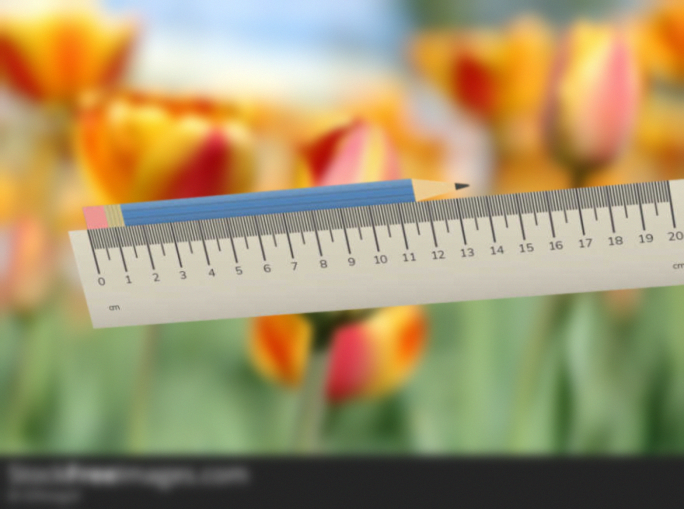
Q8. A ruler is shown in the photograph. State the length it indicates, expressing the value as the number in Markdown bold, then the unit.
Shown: **13.5** cm
